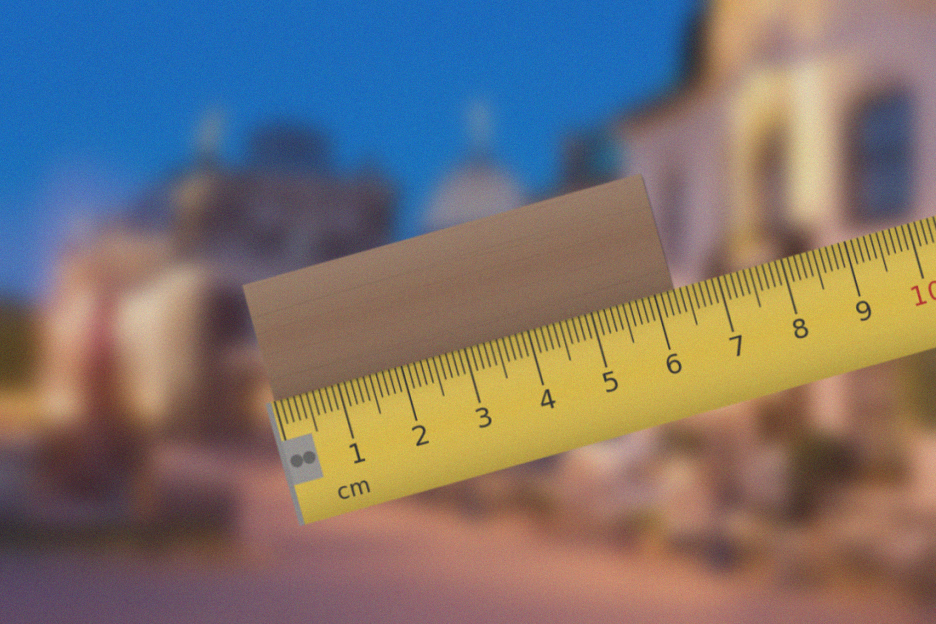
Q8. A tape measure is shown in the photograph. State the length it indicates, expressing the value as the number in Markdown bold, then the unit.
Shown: **6.3** cm
